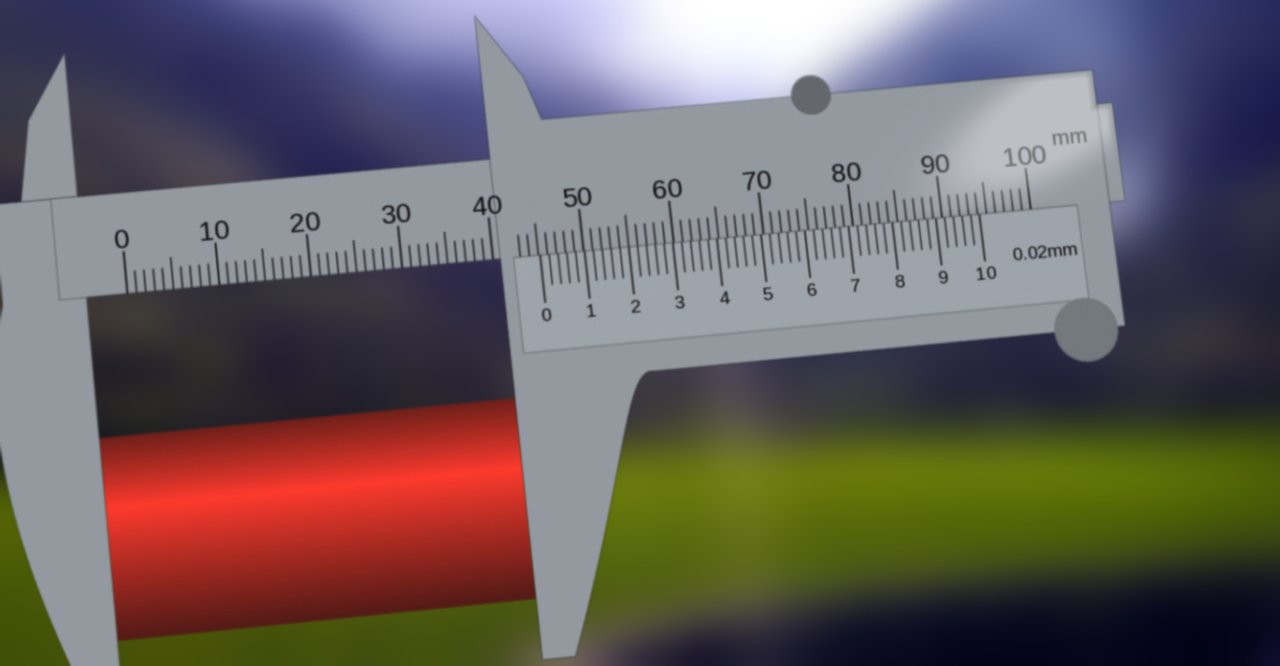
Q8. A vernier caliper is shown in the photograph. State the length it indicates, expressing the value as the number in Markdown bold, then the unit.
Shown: **45.2** mm
